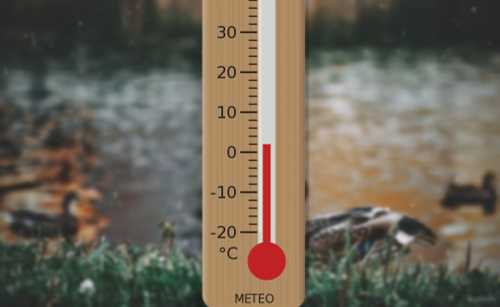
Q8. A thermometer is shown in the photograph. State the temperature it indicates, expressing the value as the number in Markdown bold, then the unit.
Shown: **2** °C
